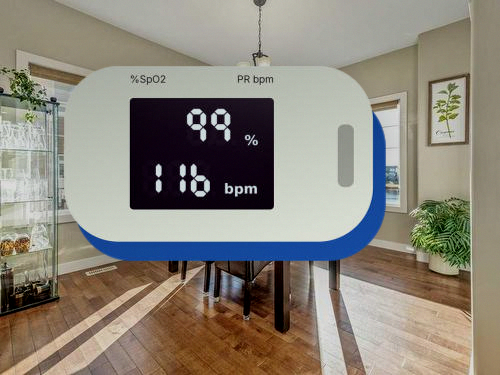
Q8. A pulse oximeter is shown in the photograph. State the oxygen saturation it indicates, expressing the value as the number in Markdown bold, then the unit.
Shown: **99** %
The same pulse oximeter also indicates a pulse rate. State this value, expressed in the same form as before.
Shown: **116** bpm
